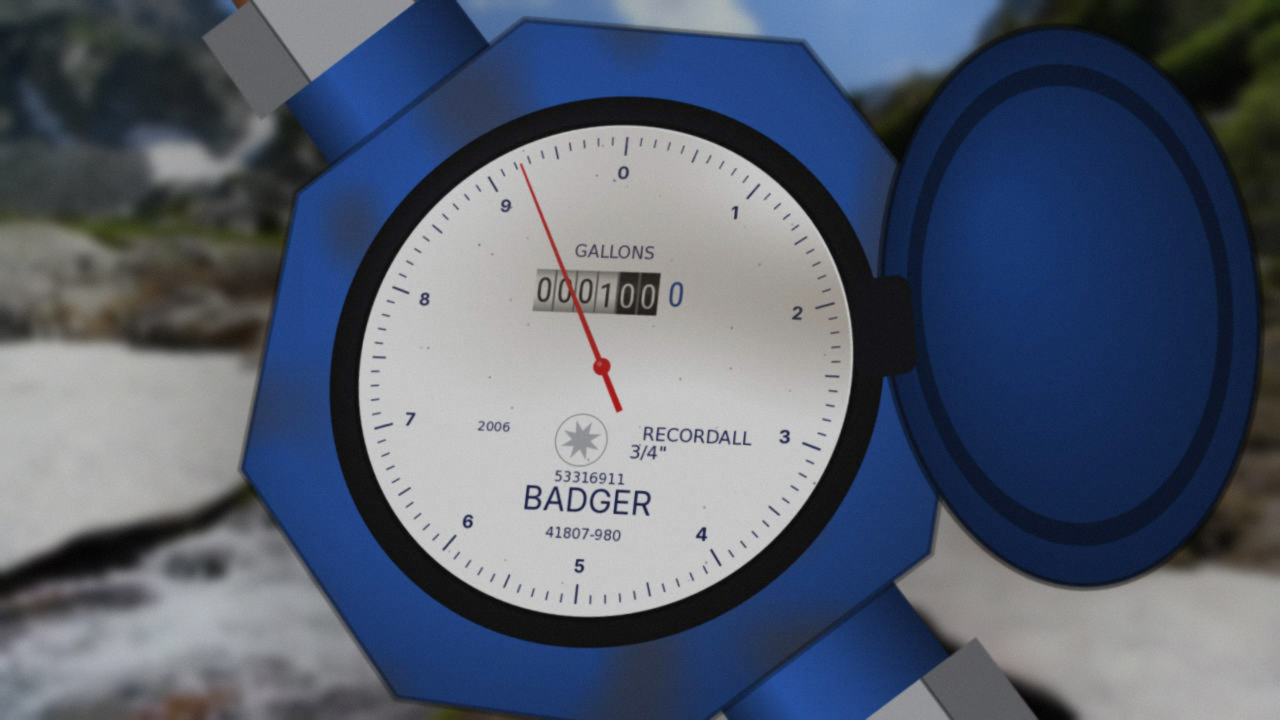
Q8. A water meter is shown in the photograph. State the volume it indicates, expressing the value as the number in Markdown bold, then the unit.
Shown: **999.2** gal
